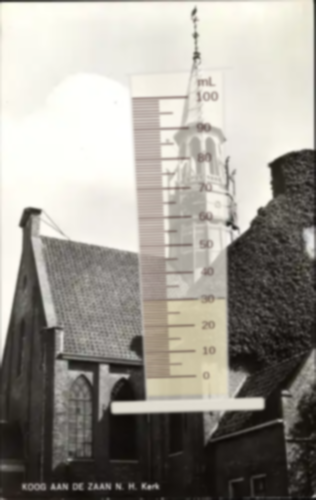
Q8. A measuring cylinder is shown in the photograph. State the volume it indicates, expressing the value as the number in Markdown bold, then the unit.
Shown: **30** mL
